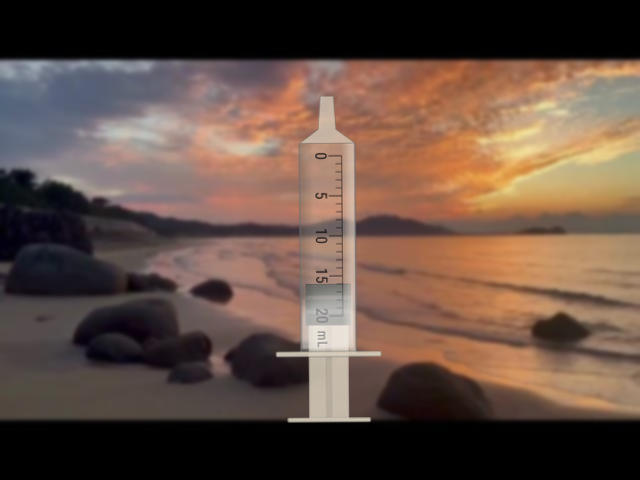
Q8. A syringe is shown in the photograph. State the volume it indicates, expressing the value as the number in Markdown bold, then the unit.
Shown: **16** mL
